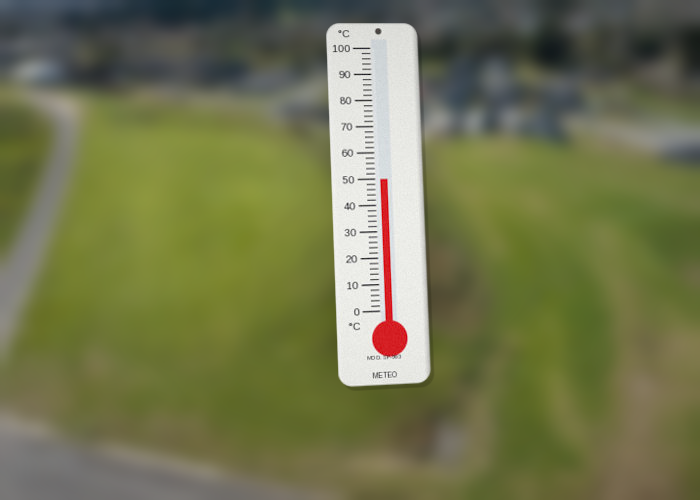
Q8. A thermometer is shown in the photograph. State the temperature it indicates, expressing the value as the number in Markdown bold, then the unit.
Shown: **50** °C
